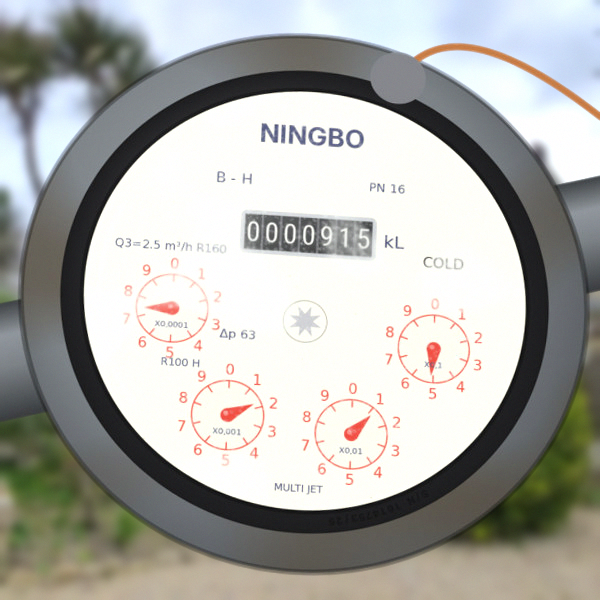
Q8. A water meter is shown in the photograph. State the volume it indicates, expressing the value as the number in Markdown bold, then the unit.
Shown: **915.5117** kL
